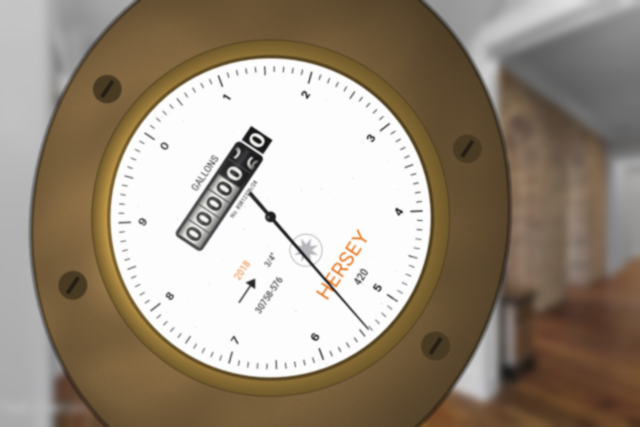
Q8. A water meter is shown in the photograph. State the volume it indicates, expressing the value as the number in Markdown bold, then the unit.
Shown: **55.4** gal
